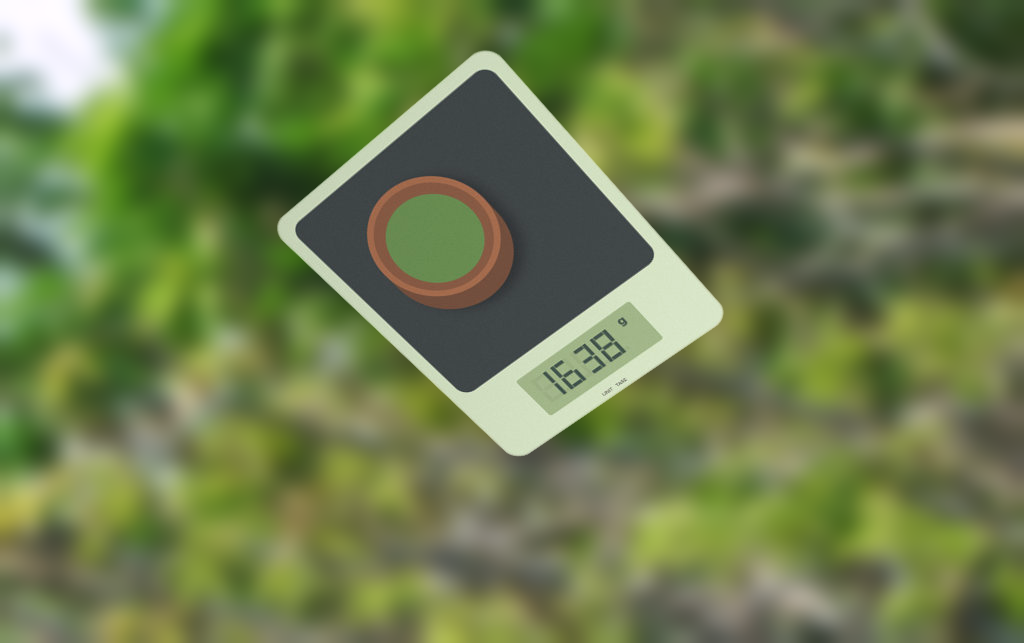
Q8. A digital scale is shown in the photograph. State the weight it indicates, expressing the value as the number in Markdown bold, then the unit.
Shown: **1638** g
